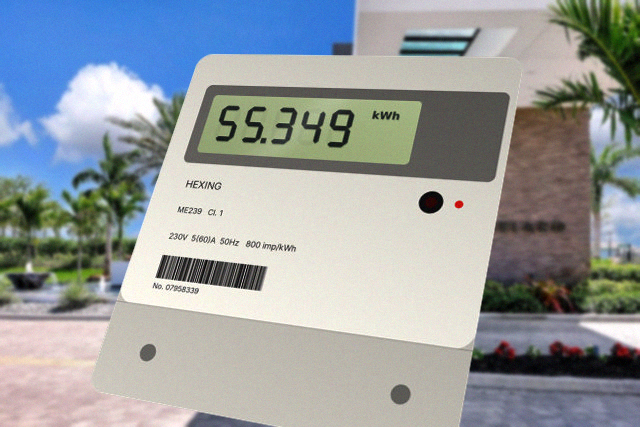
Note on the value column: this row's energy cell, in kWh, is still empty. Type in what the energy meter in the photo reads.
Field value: 55.349 kWh
